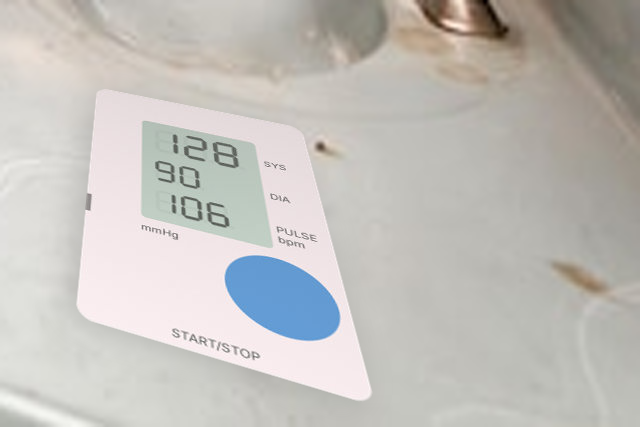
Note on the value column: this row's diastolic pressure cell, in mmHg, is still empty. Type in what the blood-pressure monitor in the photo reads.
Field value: 90 mmHg
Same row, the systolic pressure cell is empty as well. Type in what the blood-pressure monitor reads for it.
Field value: 128 mmHg
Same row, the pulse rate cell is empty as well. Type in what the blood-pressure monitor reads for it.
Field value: 106 bpm
